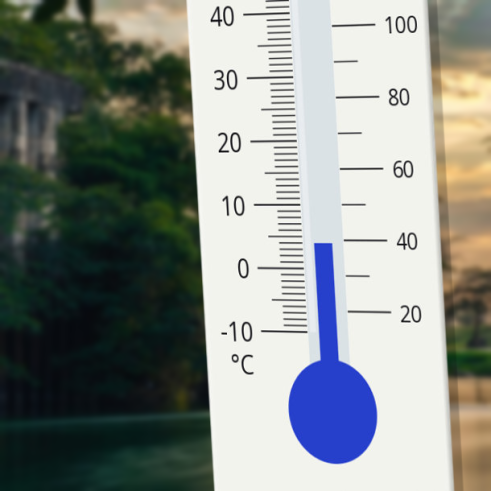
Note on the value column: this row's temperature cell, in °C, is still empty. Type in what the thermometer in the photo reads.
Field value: 4 °C
